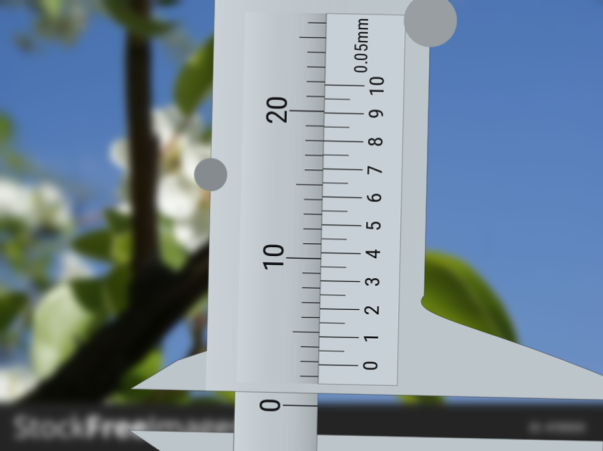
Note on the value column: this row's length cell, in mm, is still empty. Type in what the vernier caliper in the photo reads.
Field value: 2.8 mm
